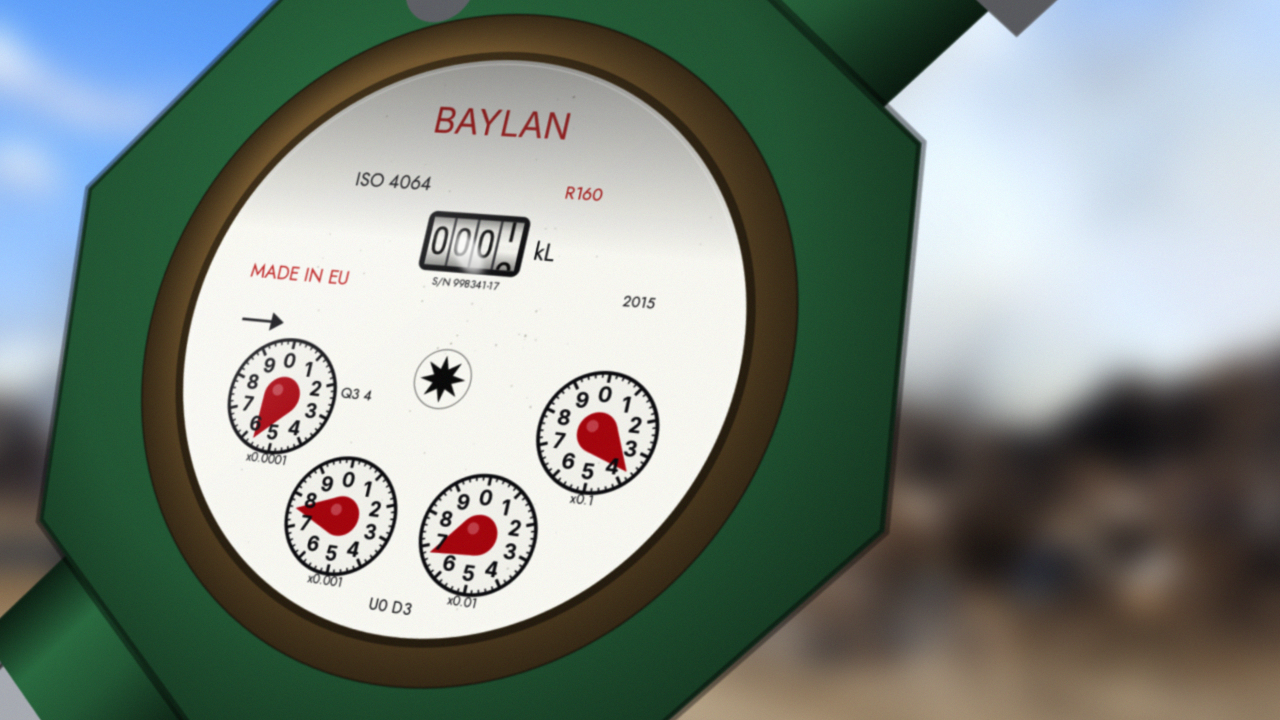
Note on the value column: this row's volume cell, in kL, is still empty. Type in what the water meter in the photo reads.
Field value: 1.3675 kL
